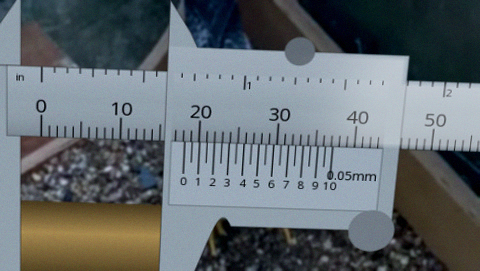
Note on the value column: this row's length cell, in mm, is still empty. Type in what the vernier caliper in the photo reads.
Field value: 18.2 mm
